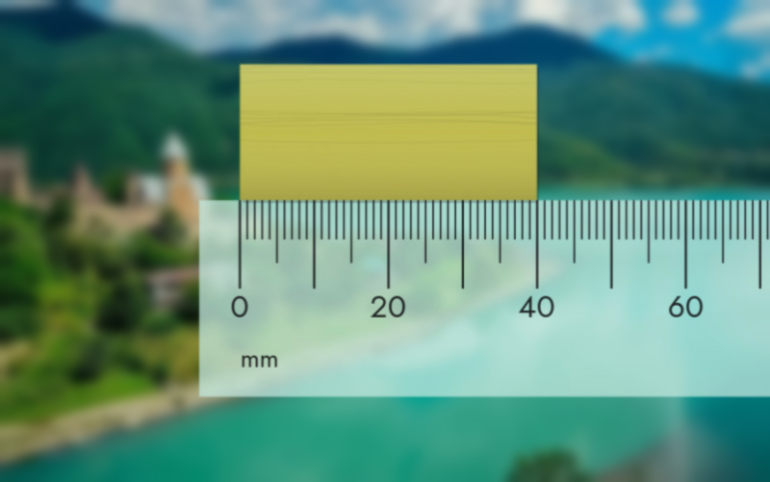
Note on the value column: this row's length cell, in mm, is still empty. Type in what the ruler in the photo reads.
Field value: 40 mm
